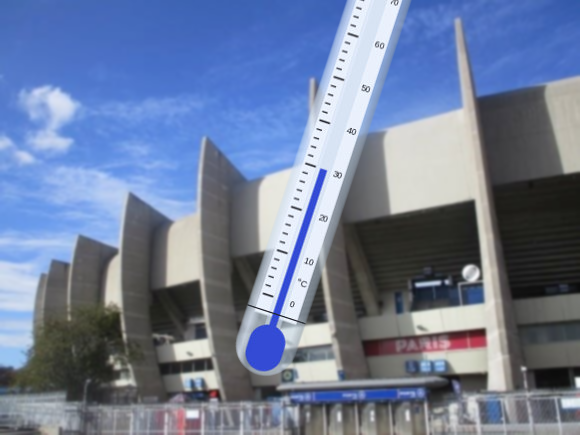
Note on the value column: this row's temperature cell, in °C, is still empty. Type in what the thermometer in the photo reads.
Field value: 30 °C
